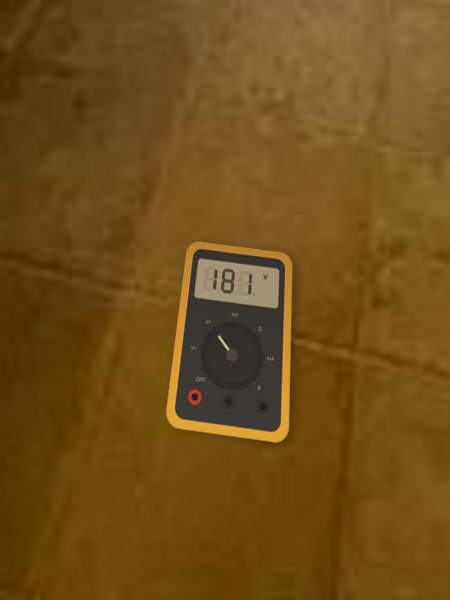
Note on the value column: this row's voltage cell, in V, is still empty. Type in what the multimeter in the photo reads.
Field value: 181 V
